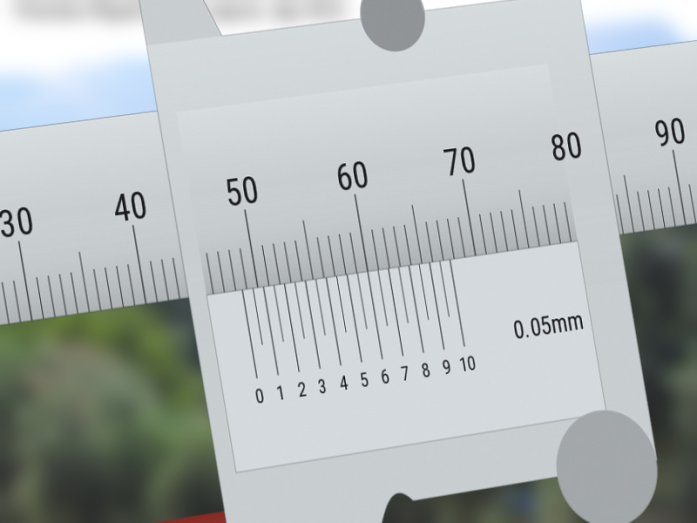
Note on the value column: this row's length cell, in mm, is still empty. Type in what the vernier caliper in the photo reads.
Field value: 48.6 mm
